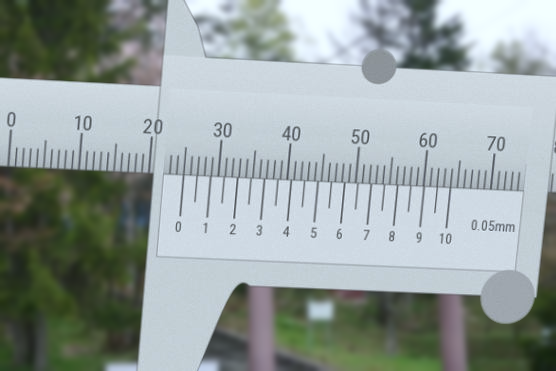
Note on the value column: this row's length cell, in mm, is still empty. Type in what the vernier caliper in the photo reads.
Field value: 25.0 mm
